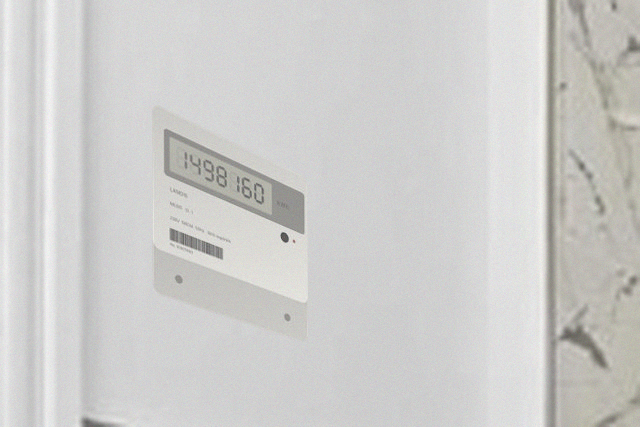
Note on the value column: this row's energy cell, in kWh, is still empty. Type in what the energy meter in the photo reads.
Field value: 1498160 kWh
